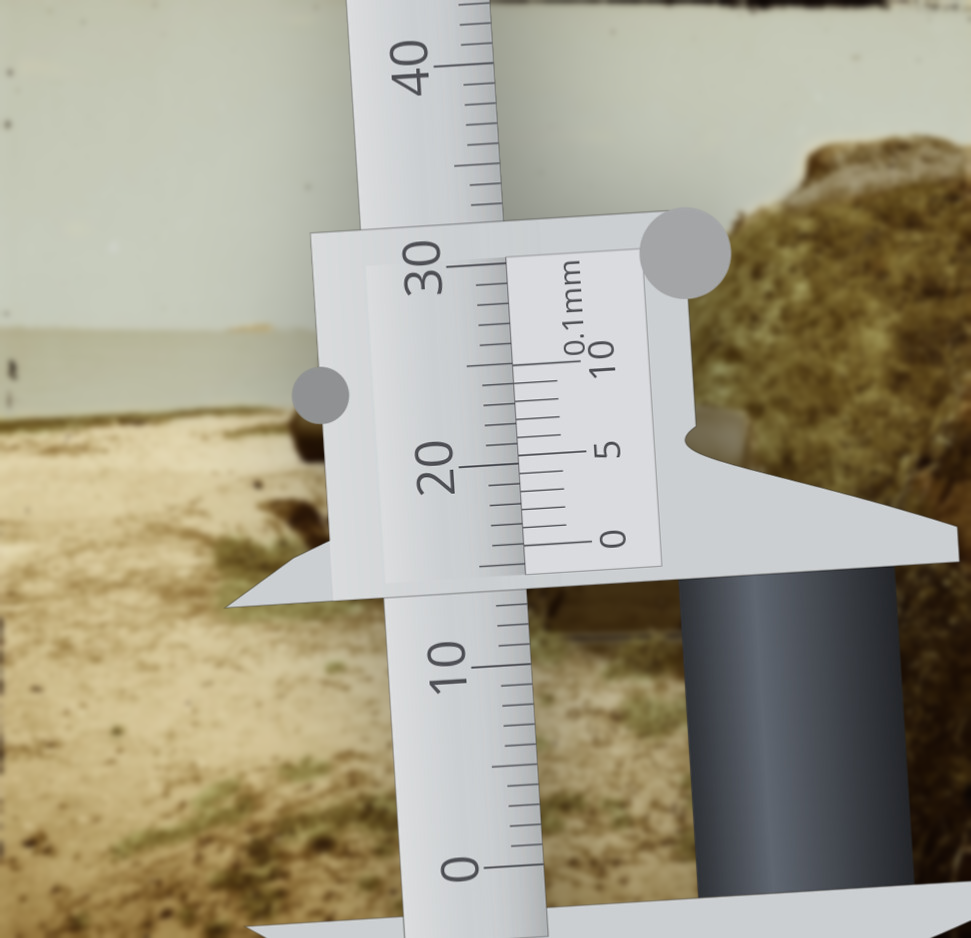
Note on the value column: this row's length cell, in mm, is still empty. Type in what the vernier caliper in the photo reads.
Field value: 15.9 mm
